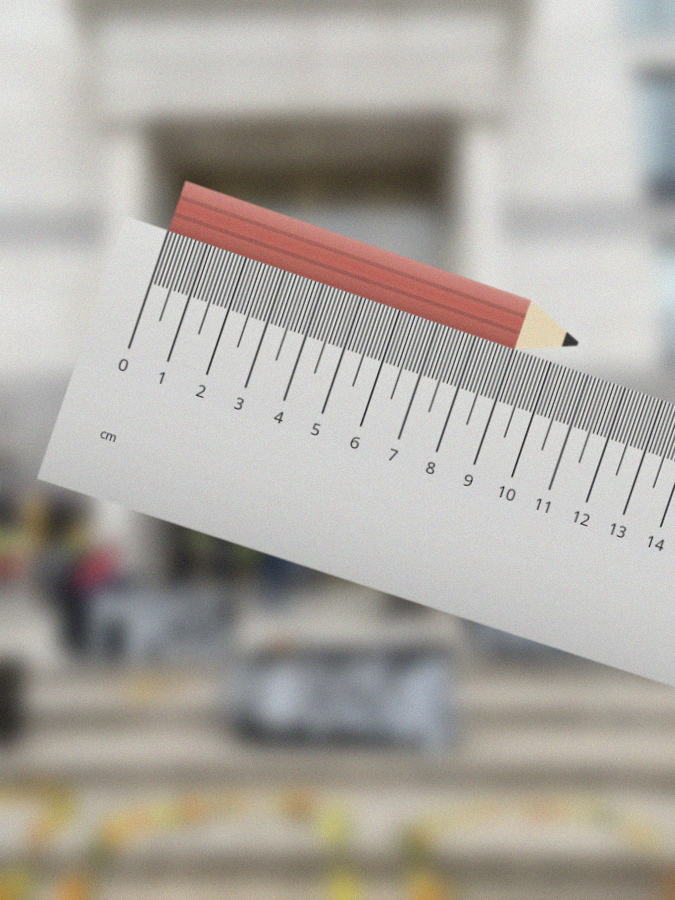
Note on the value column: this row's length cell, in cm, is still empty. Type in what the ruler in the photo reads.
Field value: 10.5 cm
